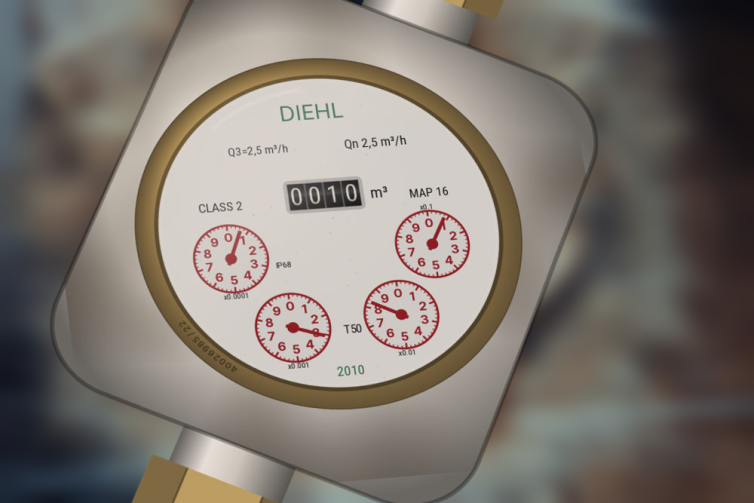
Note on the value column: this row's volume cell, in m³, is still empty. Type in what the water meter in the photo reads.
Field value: 10.0830 m³
